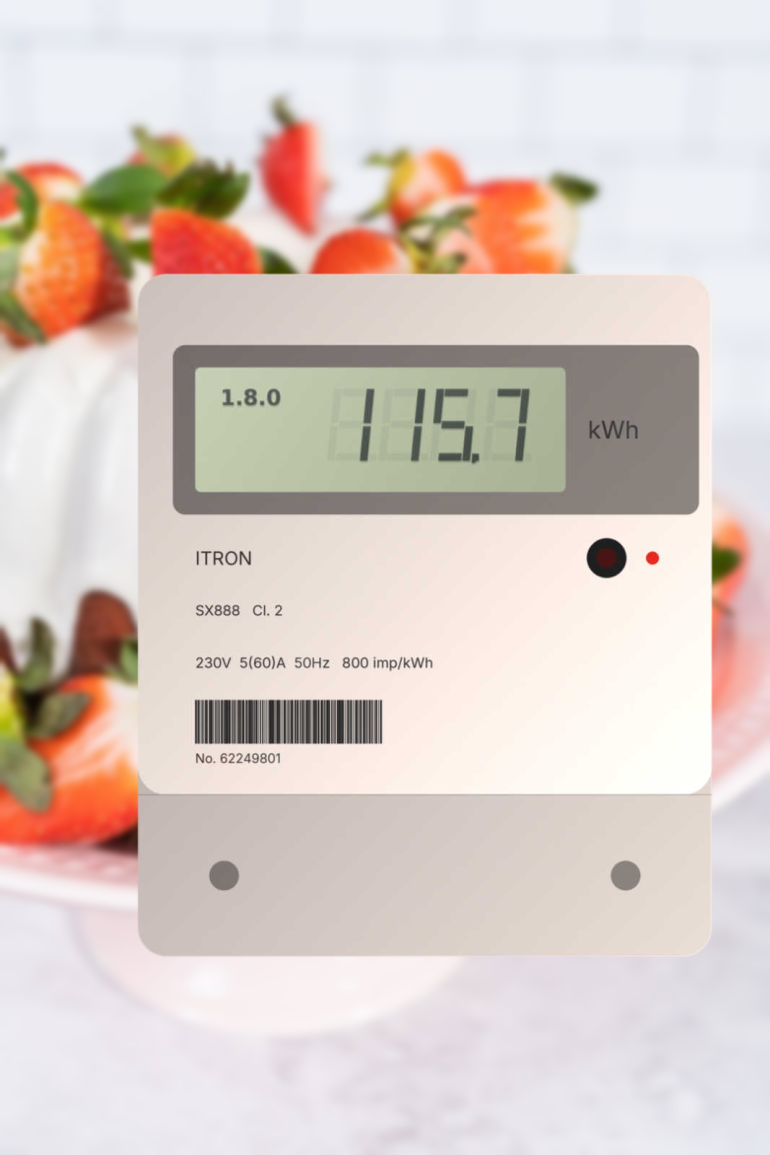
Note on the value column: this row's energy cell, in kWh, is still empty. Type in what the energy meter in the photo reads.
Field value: 115.7 kWh
